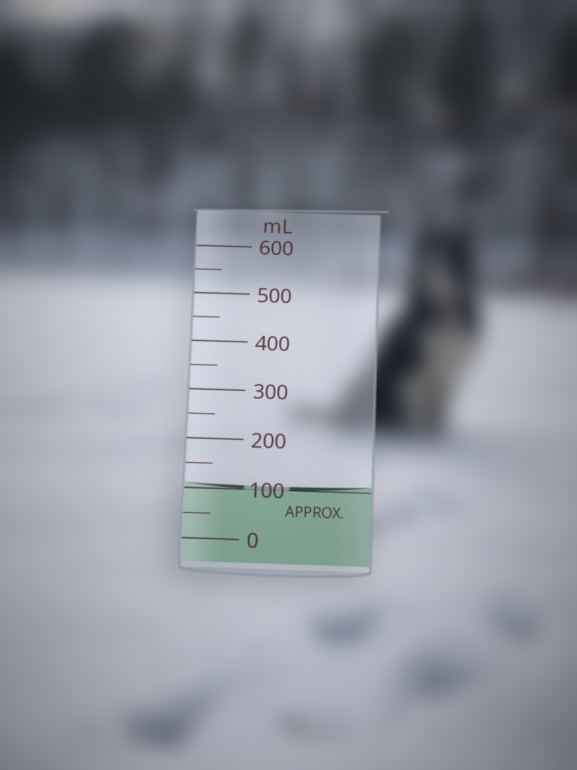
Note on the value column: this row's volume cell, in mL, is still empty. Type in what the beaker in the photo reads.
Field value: 100 mL
